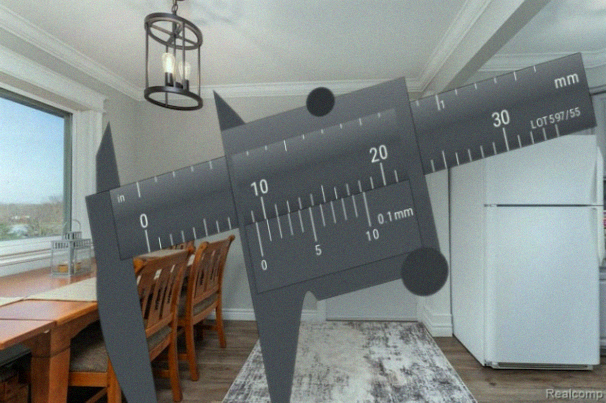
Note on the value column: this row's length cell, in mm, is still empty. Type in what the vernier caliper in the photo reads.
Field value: 9.2 mm
